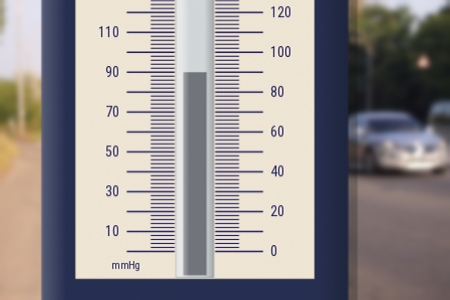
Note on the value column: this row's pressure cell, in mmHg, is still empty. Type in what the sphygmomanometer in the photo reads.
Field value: 90 mmHg
